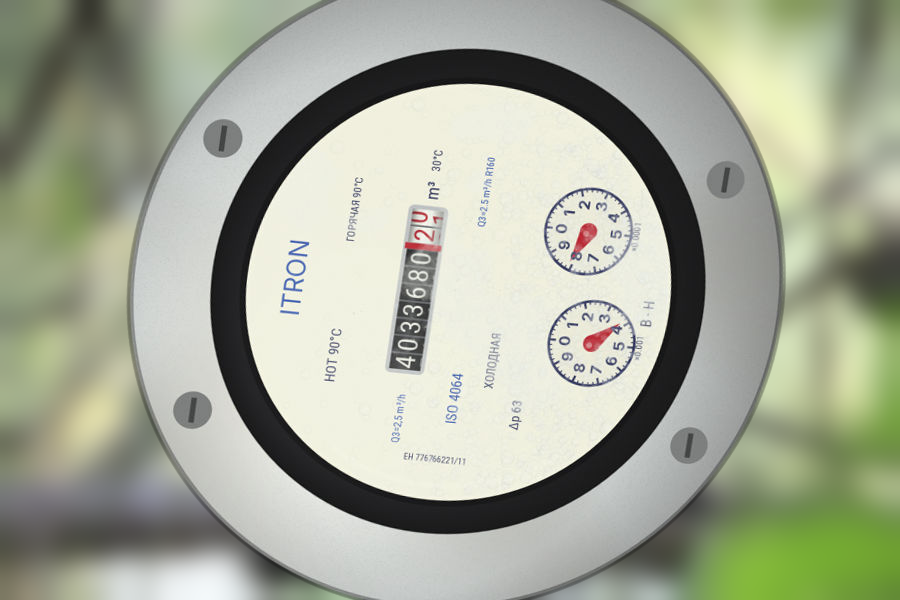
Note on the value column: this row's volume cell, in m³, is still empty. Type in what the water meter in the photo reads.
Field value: 4033680.2038 m³
